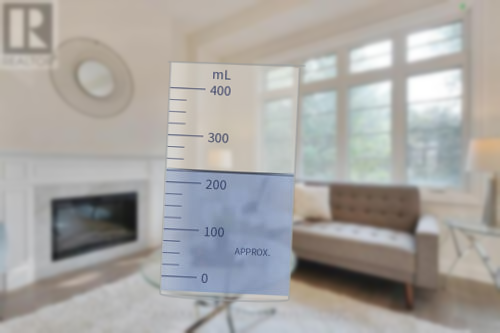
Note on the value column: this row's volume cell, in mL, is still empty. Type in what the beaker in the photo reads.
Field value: 225 mL
